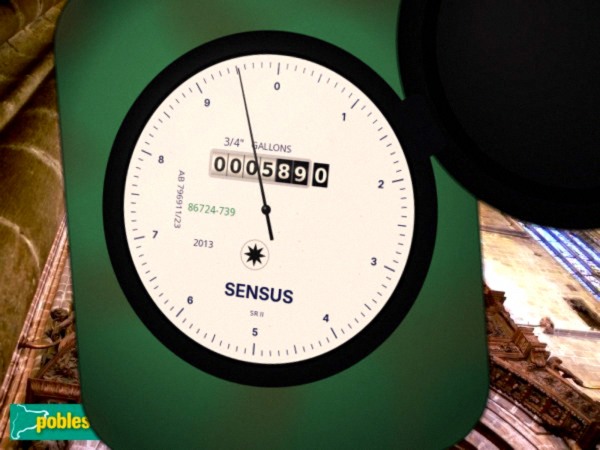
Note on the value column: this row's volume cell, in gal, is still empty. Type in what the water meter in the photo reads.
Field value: 5889.5 gal
